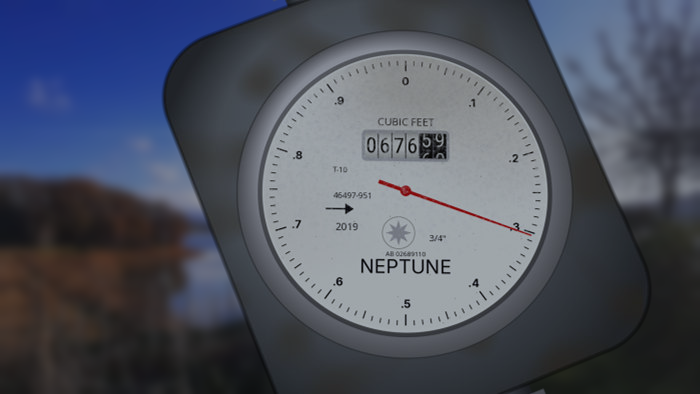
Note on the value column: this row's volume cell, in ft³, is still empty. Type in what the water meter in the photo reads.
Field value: 67659.30 ft³
